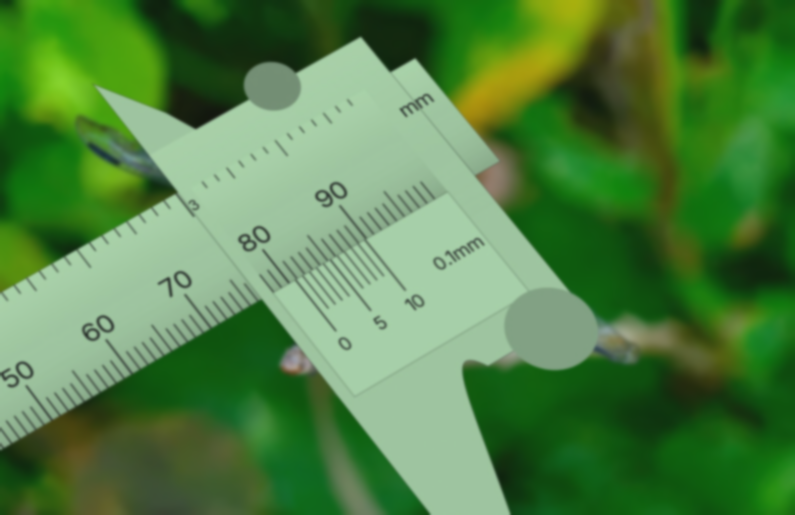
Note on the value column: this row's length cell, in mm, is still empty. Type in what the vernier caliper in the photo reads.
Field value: 80.8 mm
